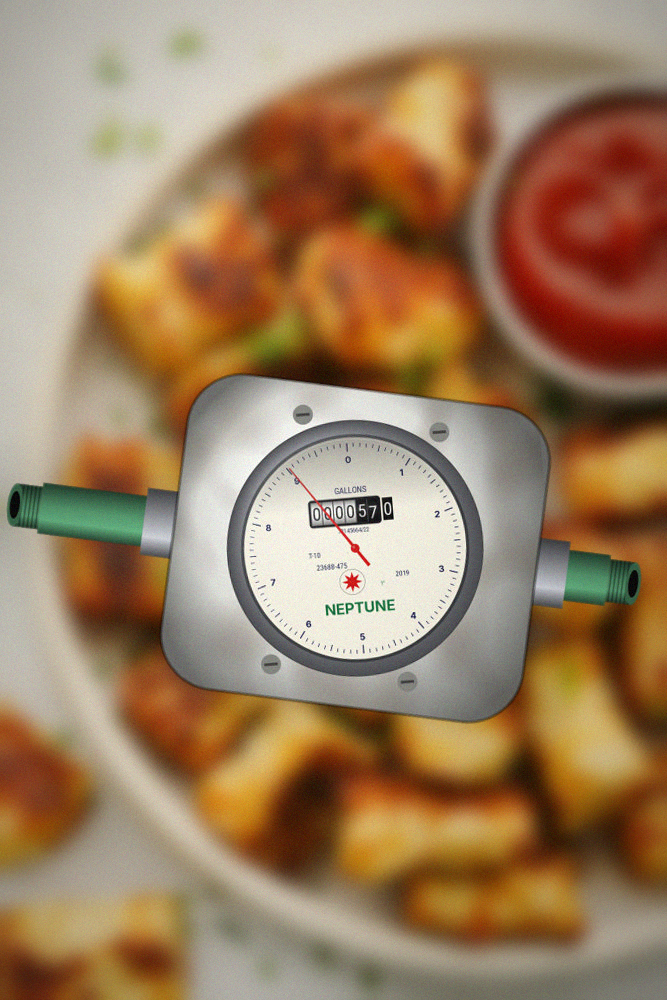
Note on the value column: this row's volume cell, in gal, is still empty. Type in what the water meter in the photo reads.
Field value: 569.0 gal
